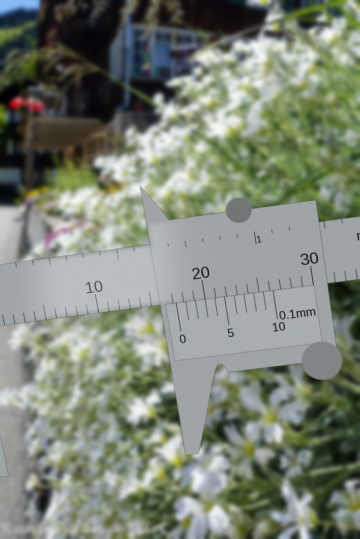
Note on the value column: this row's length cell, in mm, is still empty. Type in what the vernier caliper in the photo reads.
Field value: 17.3 mm
